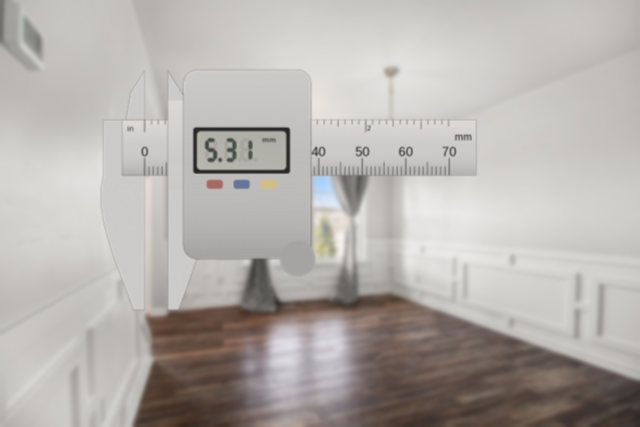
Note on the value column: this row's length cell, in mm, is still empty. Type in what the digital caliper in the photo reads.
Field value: 5.31 mm
